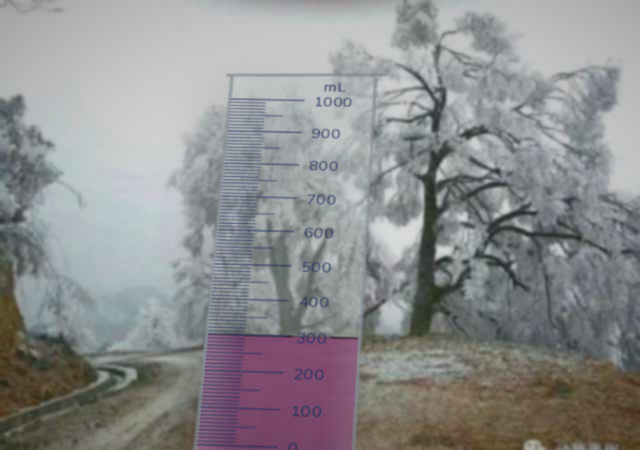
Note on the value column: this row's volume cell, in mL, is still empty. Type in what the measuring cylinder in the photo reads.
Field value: 300 mL
